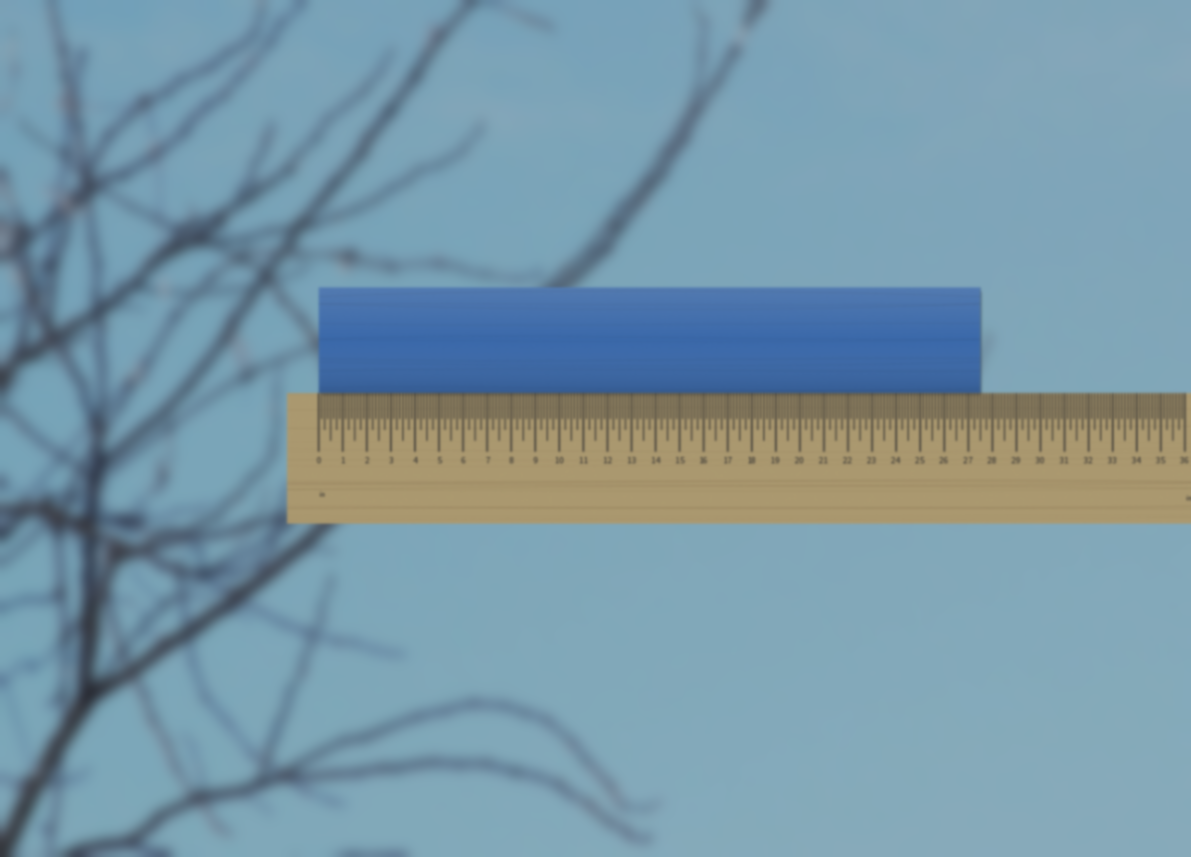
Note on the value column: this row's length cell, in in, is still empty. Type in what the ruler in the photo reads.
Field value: 27.5 in
